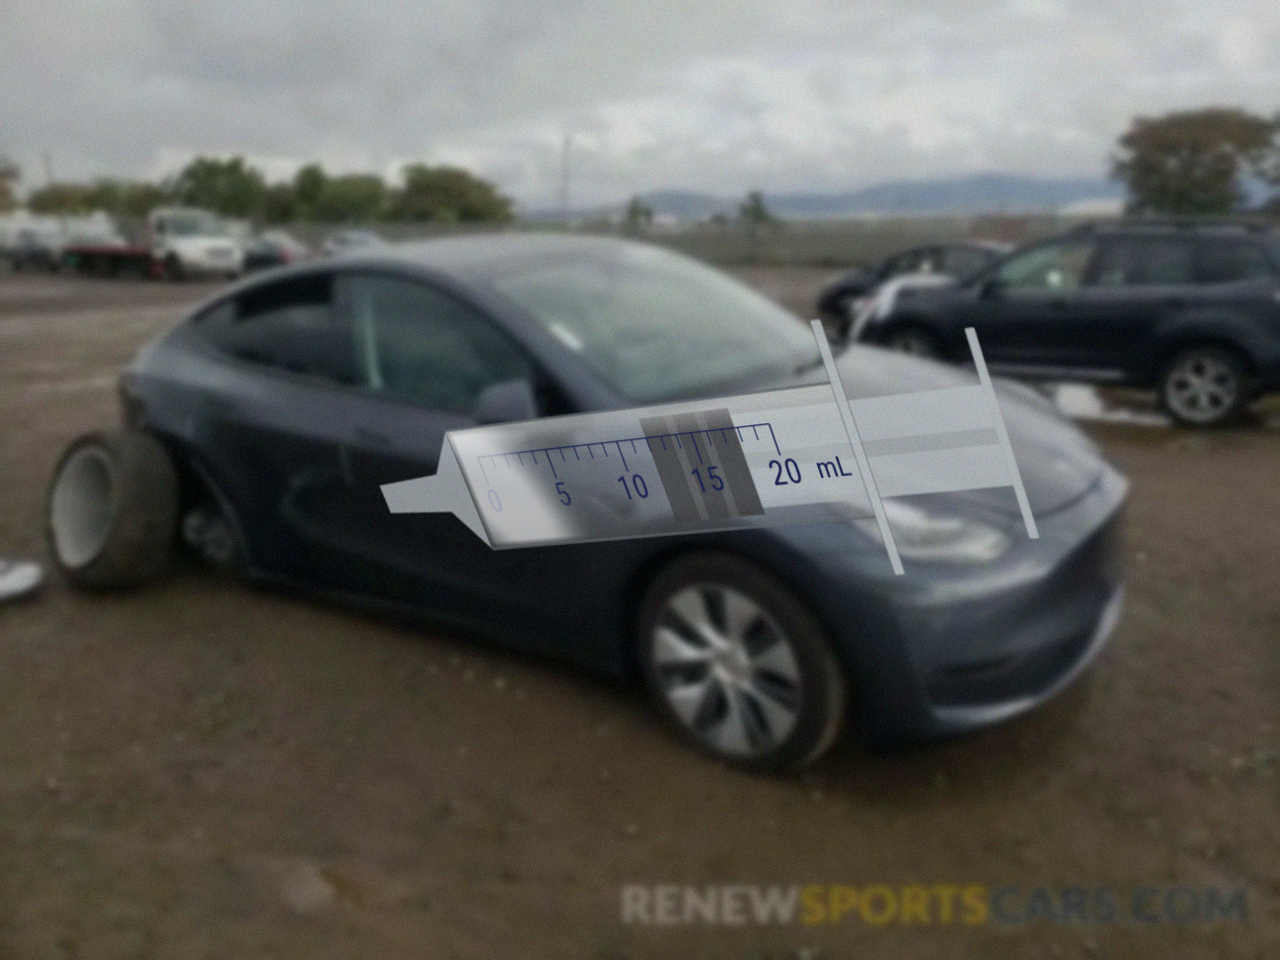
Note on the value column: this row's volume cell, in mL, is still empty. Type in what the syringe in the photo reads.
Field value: 12 mL
